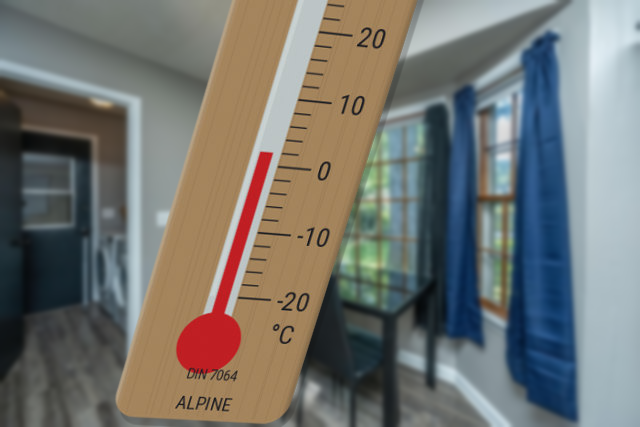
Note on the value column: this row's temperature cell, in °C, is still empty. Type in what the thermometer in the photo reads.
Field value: 2 °C
